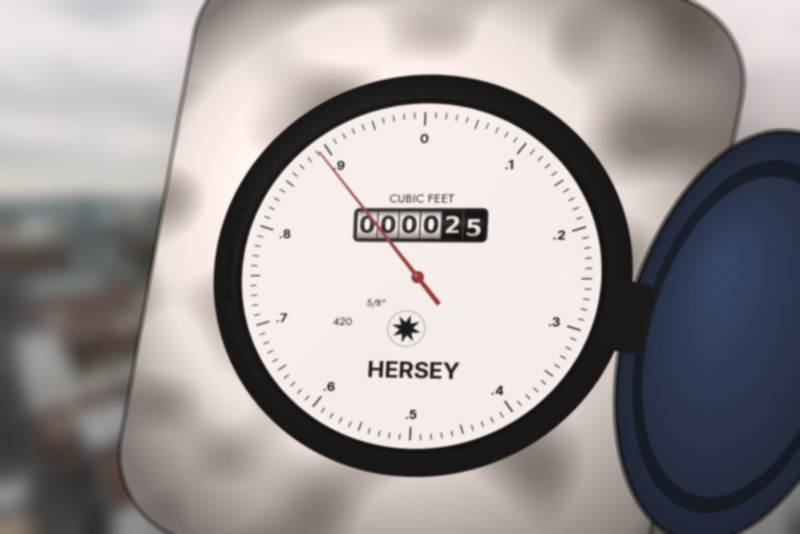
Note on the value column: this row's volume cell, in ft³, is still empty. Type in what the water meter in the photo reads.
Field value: 24.89 ft³
